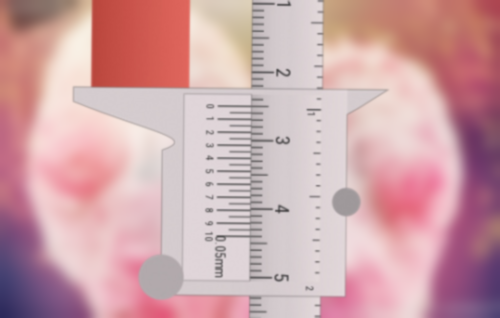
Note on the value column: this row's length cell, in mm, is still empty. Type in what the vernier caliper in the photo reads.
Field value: 25.0 mm
